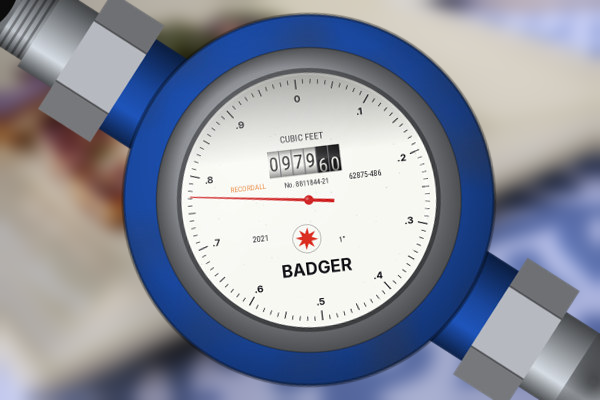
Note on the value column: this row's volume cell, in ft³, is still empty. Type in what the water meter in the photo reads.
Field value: 97959.77 ft³
